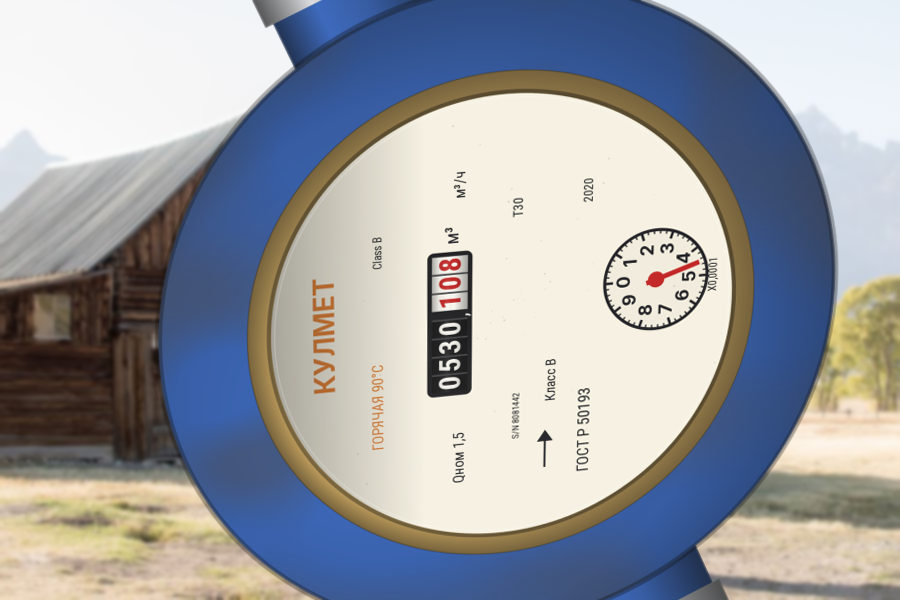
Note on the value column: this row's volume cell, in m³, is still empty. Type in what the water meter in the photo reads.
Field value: 530.1084 m³
